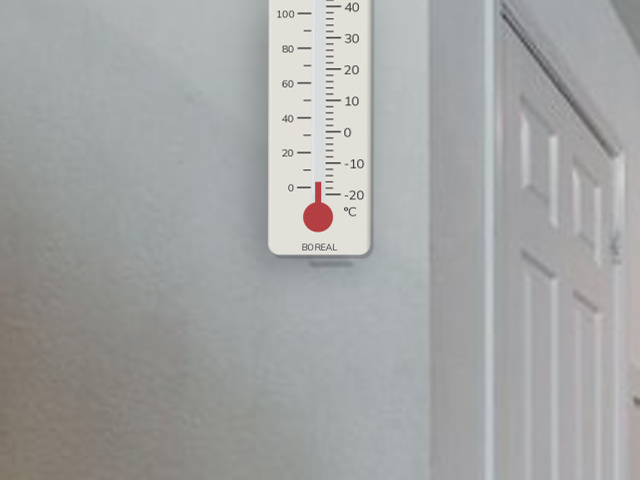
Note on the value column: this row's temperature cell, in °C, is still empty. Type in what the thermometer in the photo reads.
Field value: -16 °C
